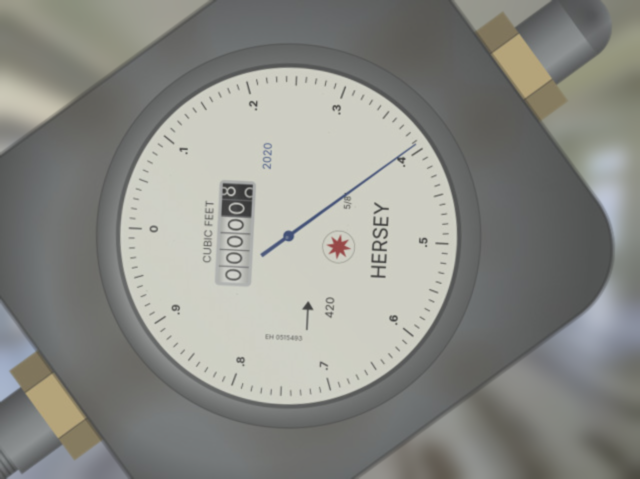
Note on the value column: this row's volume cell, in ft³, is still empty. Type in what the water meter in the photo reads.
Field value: 8.39 ft³
